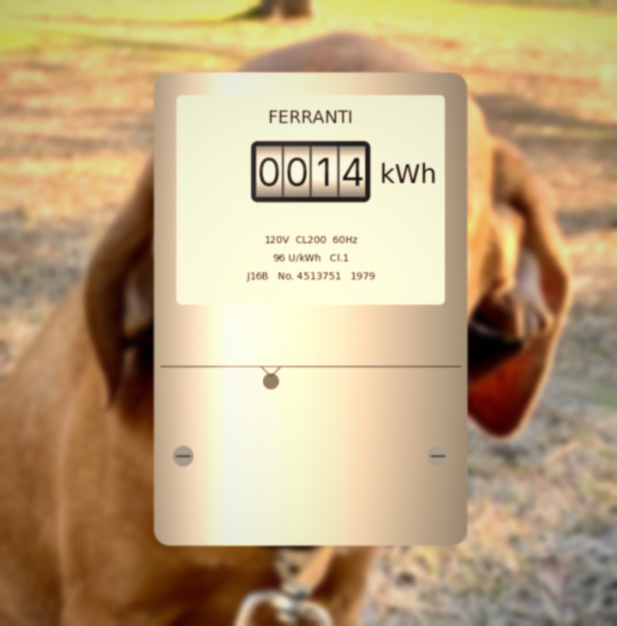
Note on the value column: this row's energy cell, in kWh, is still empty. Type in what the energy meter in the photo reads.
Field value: 14 kWh
